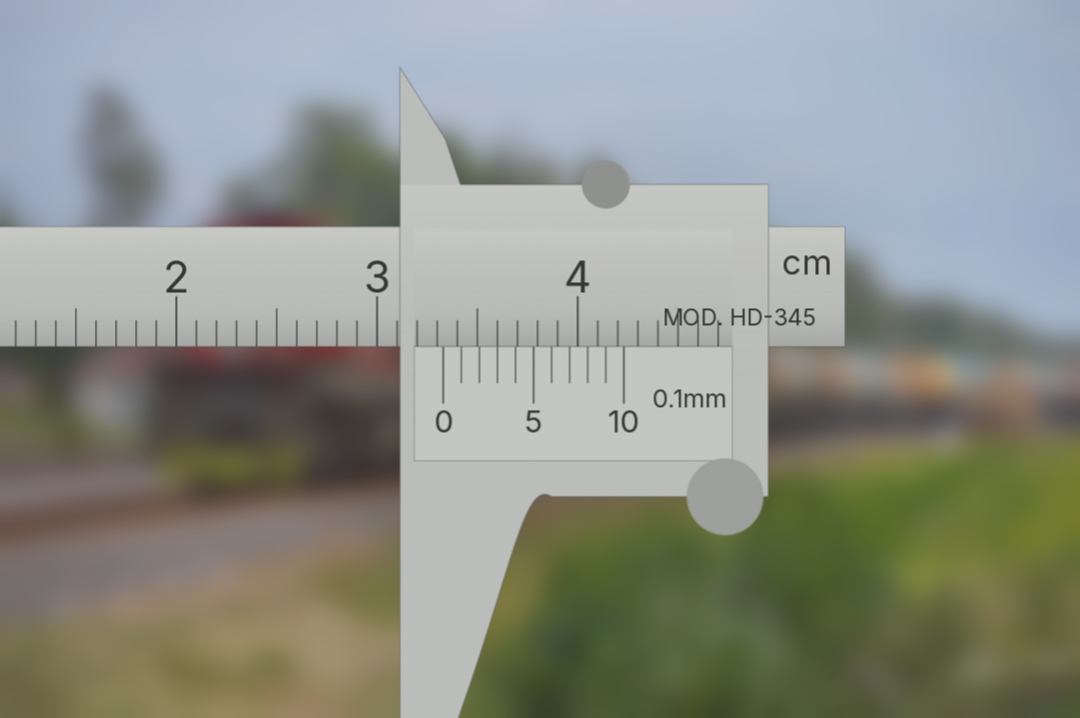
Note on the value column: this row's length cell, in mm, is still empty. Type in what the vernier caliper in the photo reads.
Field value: 33.3 mm
